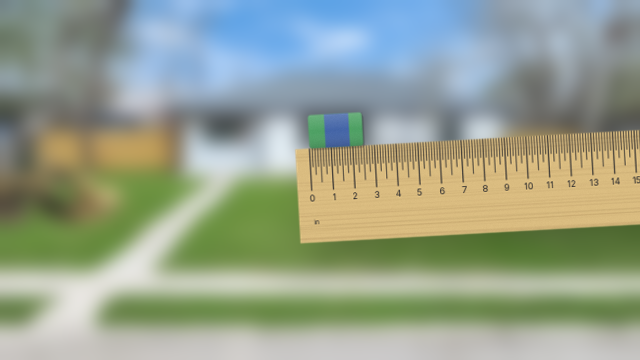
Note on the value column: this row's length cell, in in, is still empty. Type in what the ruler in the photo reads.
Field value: 2.5 in
